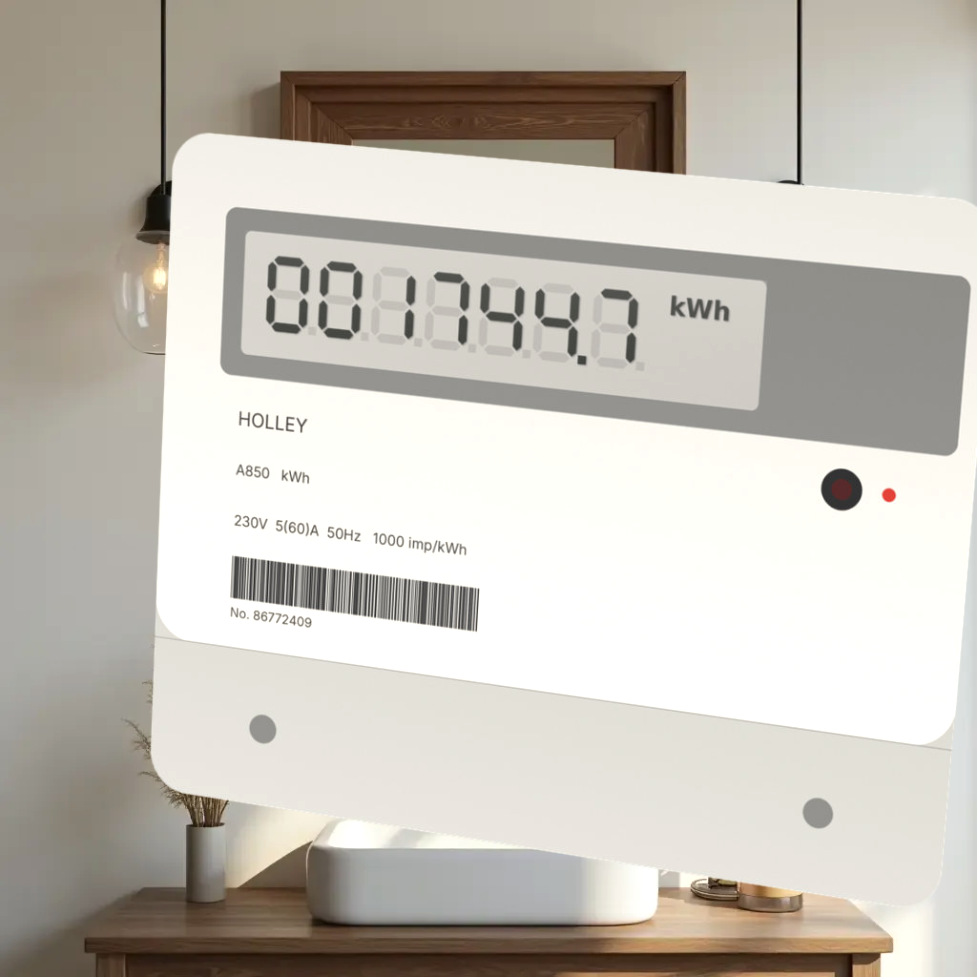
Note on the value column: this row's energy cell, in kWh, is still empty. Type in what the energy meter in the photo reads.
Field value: 1744.7 kWh
